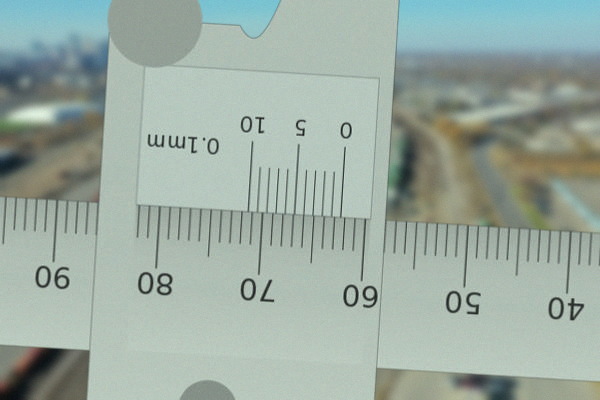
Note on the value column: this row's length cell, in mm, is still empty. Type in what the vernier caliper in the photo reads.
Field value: 62.4 mm
